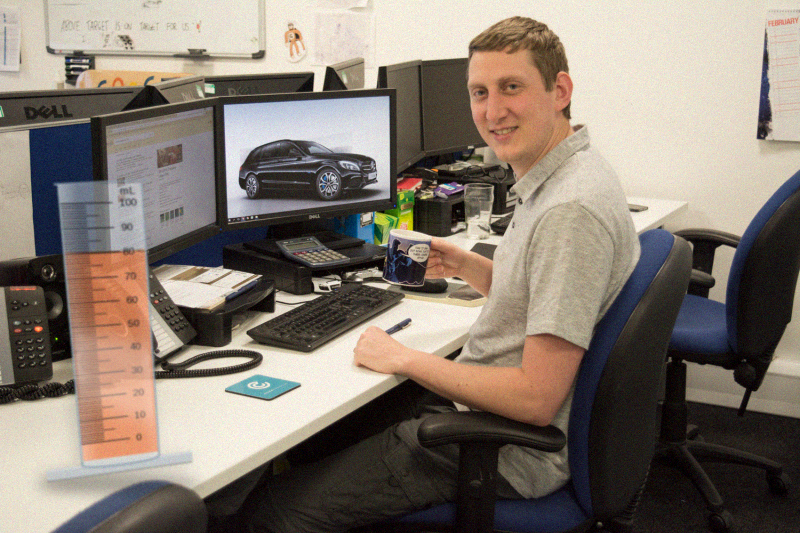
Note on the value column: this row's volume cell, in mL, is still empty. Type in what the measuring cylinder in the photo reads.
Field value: 80 mL
